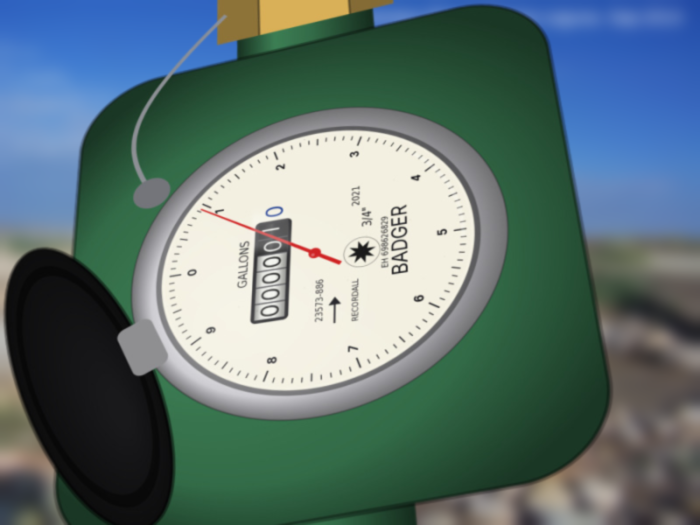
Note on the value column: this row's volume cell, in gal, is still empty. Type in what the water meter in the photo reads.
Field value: 10.9 gal
